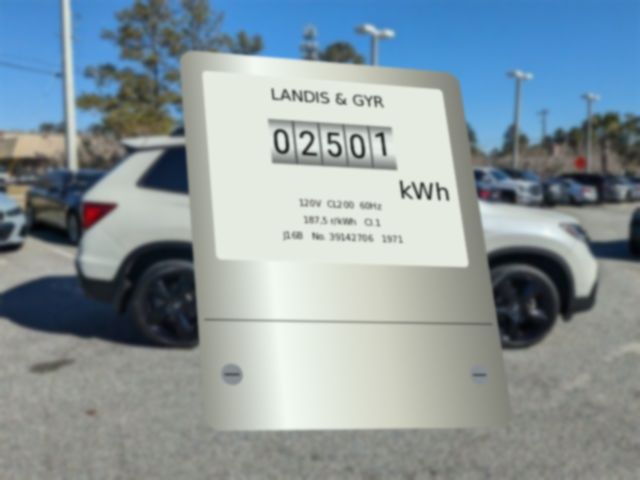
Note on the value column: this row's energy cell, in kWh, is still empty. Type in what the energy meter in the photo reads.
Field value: 2501 kWh
